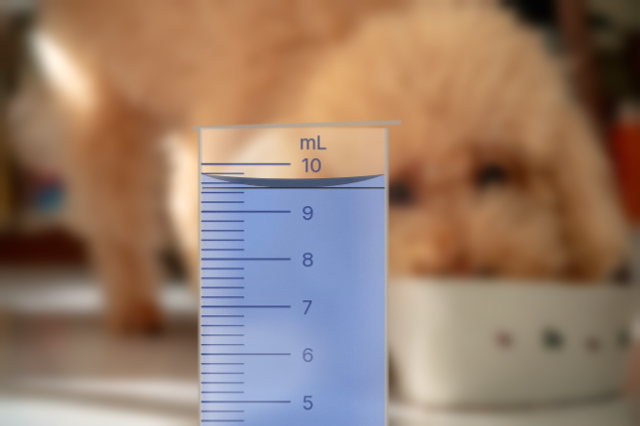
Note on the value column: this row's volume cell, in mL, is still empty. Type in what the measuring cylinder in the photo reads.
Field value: 9.5 mL
